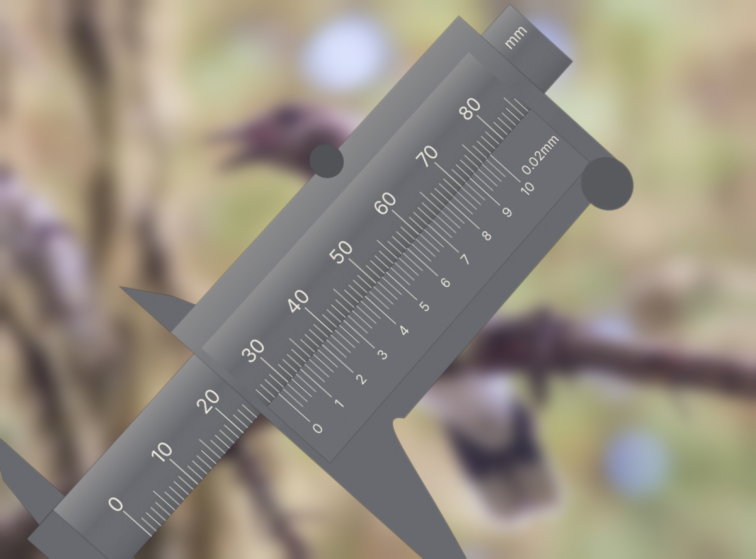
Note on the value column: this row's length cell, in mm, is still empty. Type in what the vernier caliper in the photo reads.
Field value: 27.8 mm
